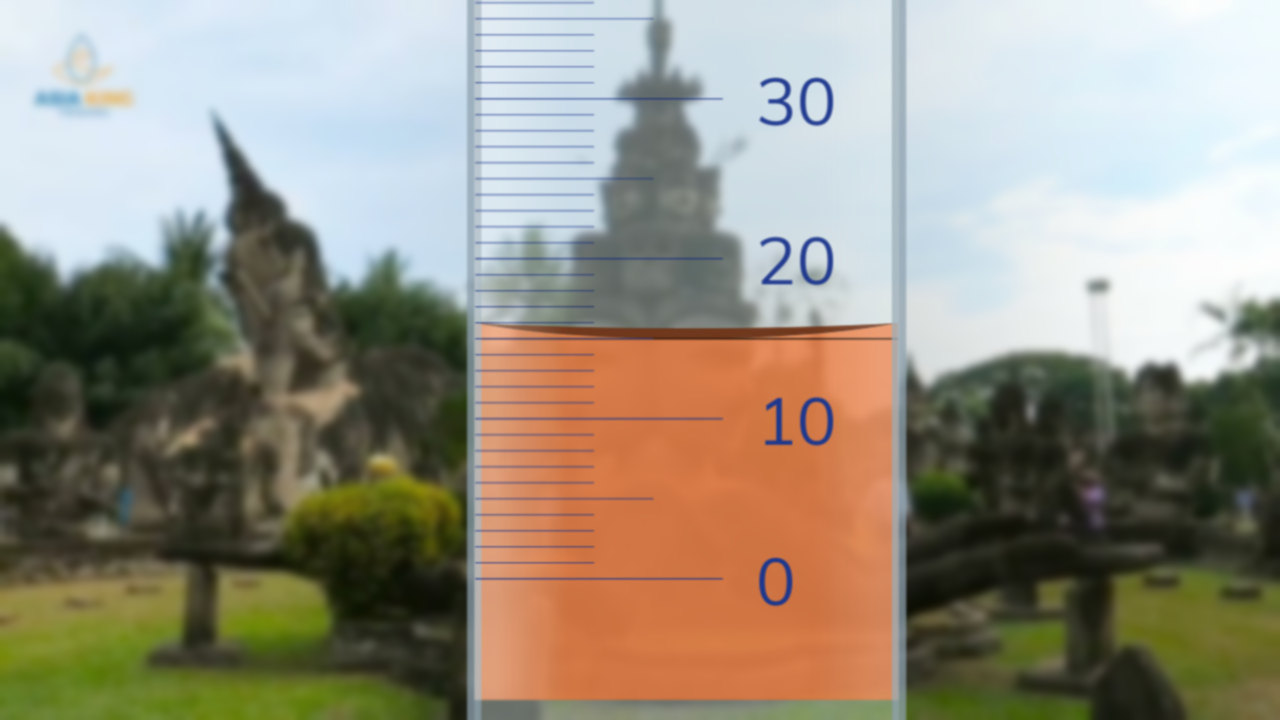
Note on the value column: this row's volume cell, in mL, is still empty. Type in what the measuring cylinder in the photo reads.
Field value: 15 mL
